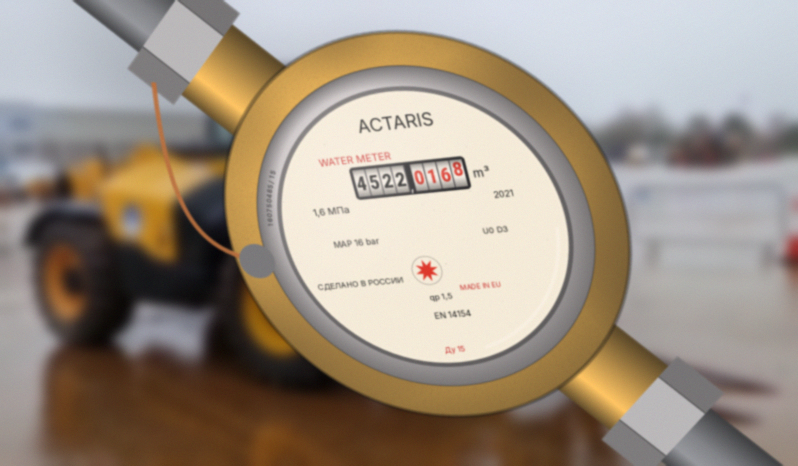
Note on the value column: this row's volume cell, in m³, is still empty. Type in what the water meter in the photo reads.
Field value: 4522.0168 m³
